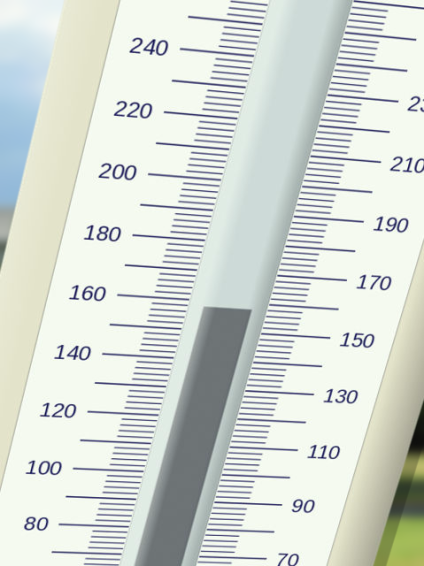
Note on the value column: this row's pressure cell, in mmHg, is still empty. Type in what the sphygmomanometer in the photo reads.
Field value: 158 mmHg
